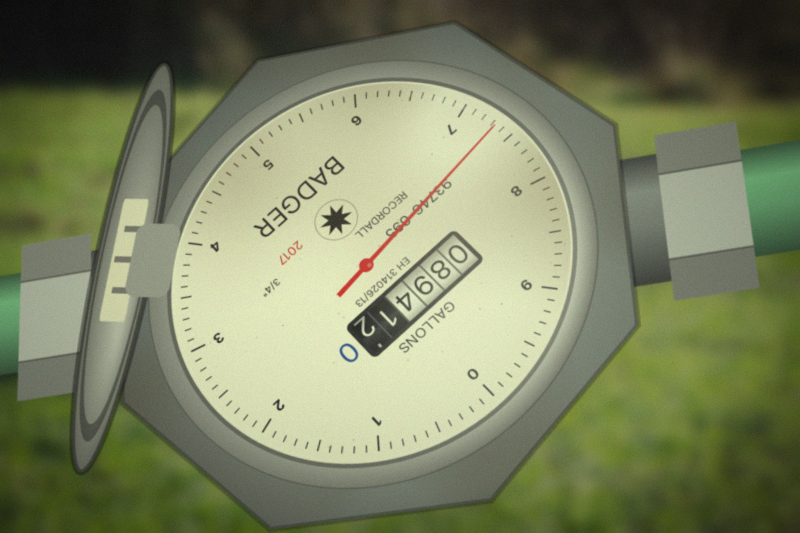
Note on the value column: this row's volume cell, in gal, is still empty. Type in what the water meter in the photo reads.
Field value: 894117.3 gal
